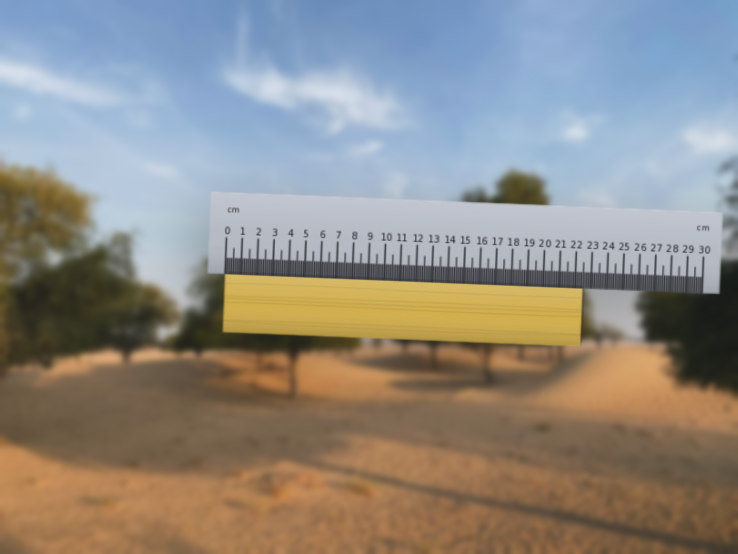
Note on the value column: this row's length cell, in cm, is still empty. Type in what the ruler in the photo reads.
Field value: 22.5 cm
